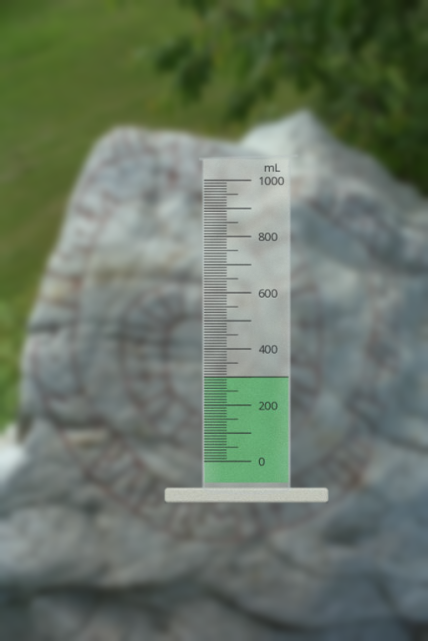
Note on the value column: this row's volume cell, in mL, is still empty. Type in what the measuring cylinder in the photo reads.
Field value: 300 mL
